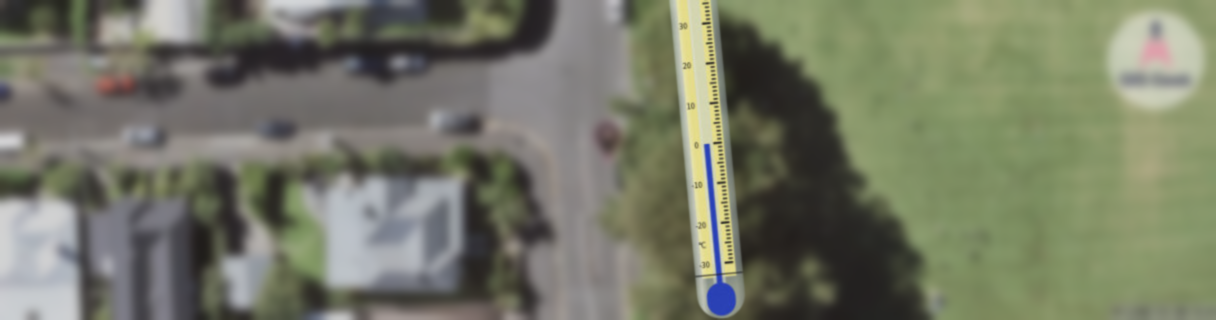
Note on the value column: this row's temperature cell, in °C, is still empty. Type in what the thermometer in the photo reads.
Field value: 0 °C
